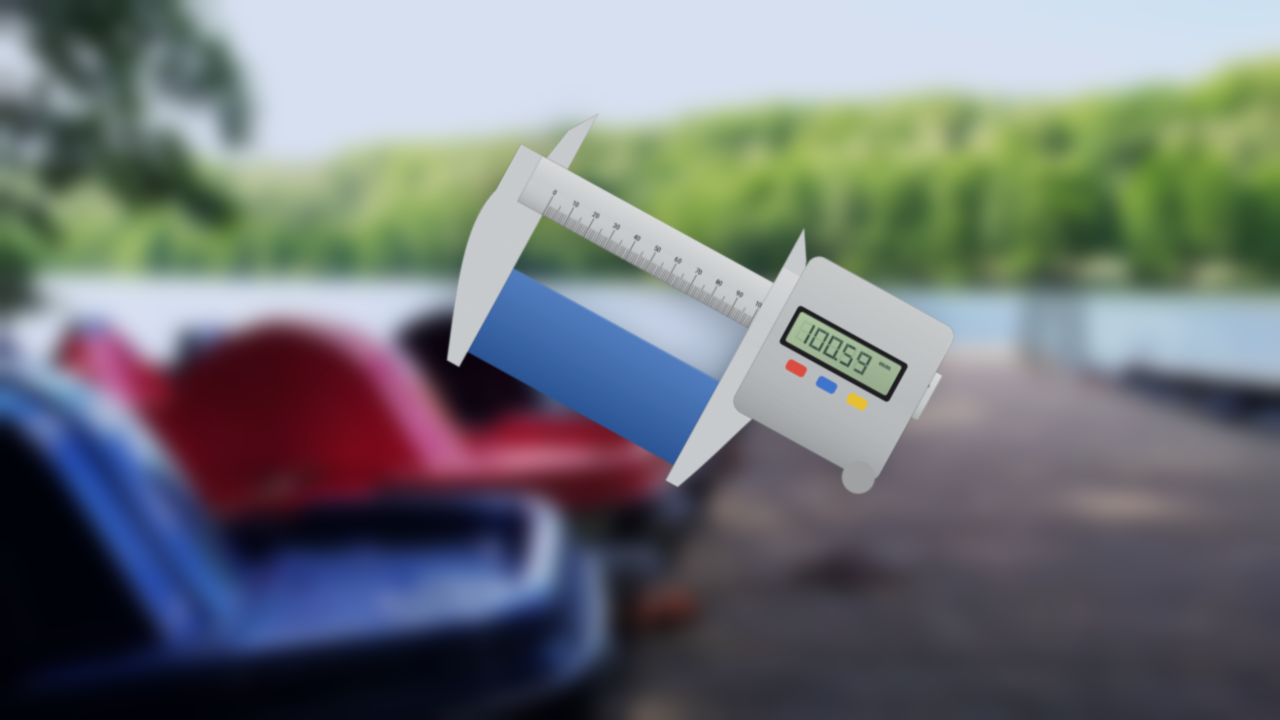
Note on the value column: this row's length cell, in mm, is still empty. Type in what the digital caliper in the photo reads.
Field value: 100.59 mm
